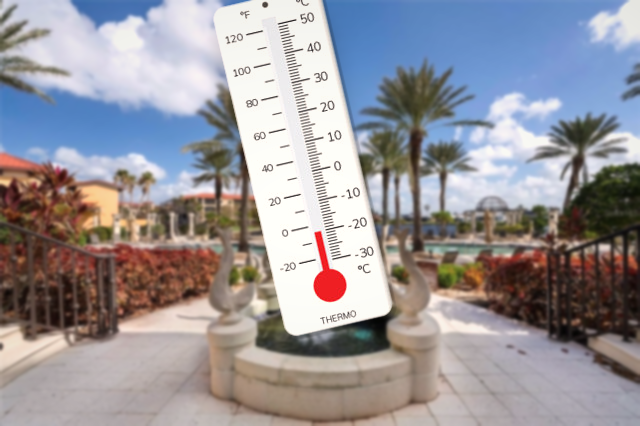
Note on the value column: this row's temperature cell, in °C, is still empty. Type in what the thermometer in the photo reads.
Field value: -20 °C
